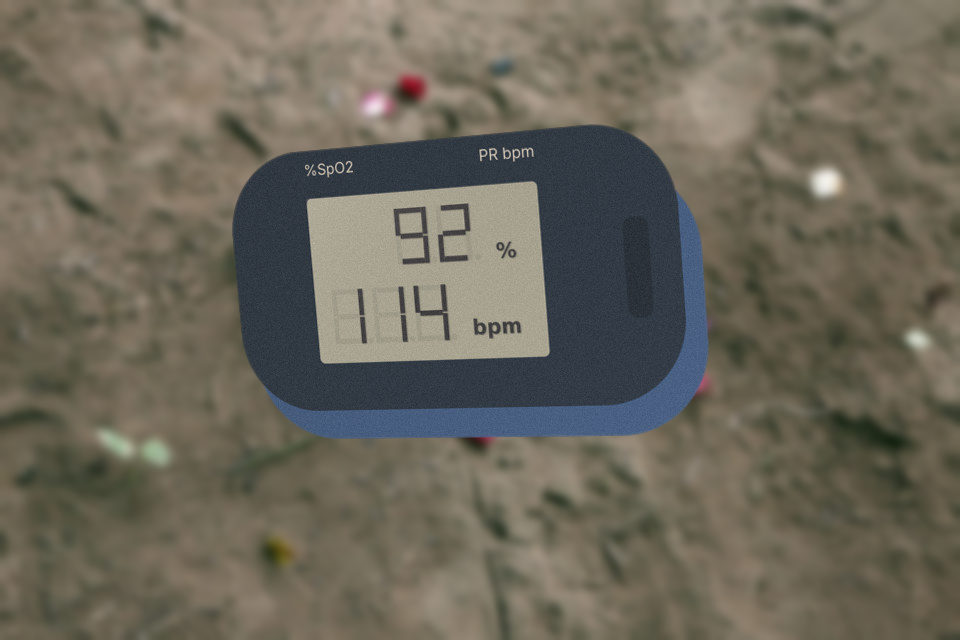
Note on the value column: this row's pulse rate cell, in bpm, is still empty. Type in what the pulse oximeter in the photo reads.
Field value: 114 bpm
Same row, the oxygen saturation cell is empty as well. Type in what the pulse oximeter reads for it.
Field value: 92 %
